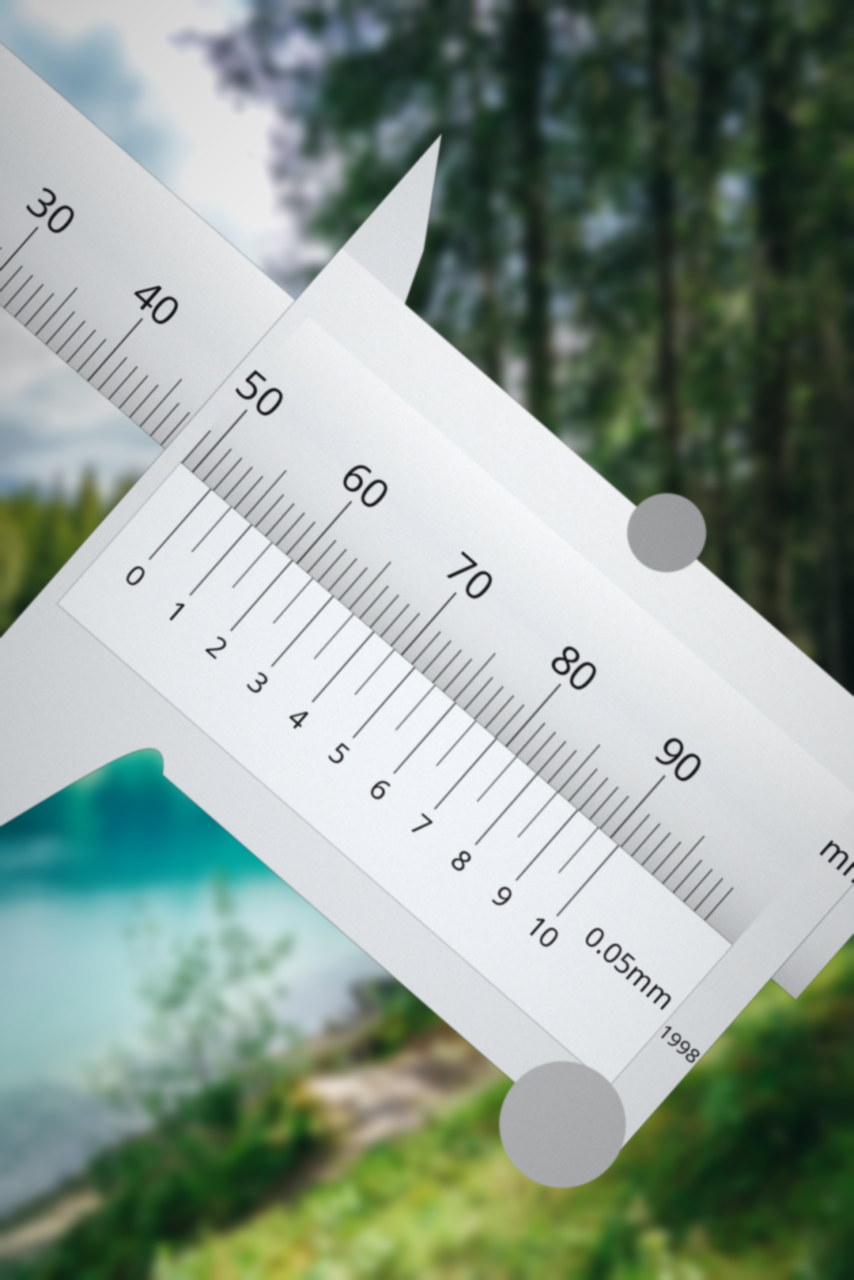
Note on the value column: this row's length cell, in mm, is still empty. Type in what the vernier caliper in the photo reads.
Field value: 51.8 mm
